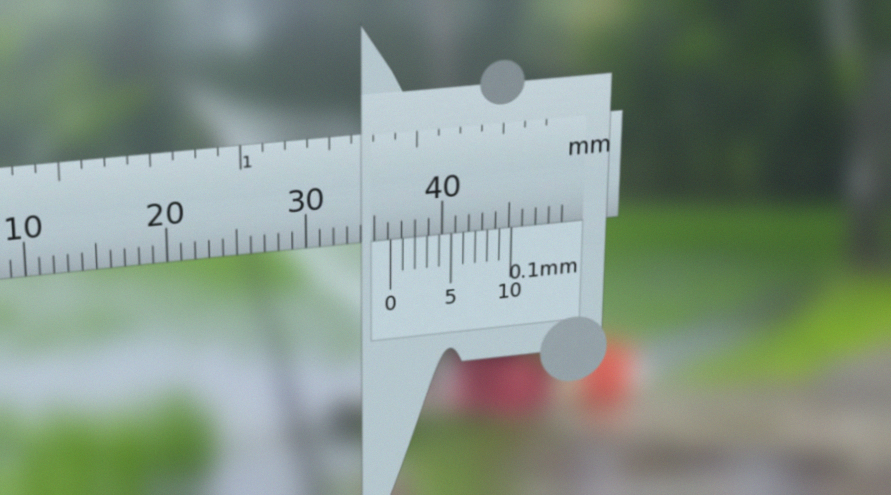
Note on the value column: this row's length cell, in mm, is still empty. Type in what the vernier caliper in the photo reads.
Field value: 36.2 mm
